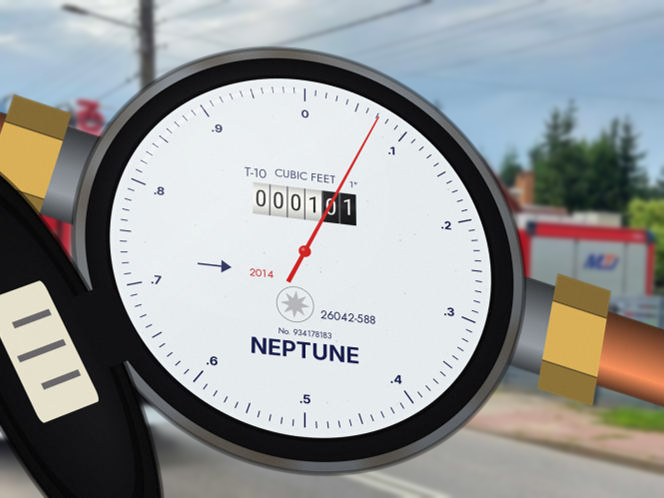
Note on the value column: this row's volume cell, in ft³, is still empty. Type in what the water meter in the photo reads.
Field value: 101.07 ft³
